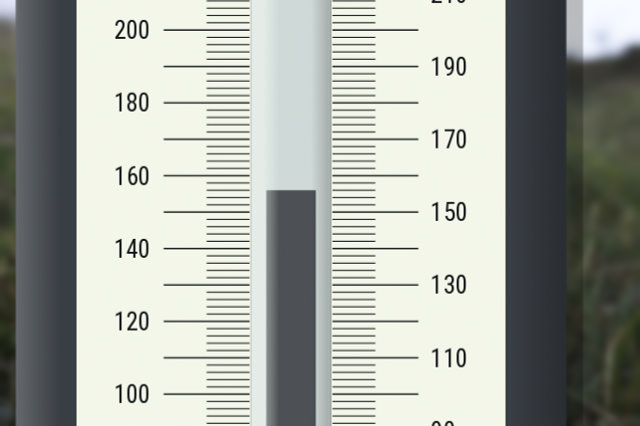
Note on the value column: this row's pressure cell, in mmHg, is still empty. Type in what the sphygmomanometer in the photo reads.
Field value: 156 mmHg
